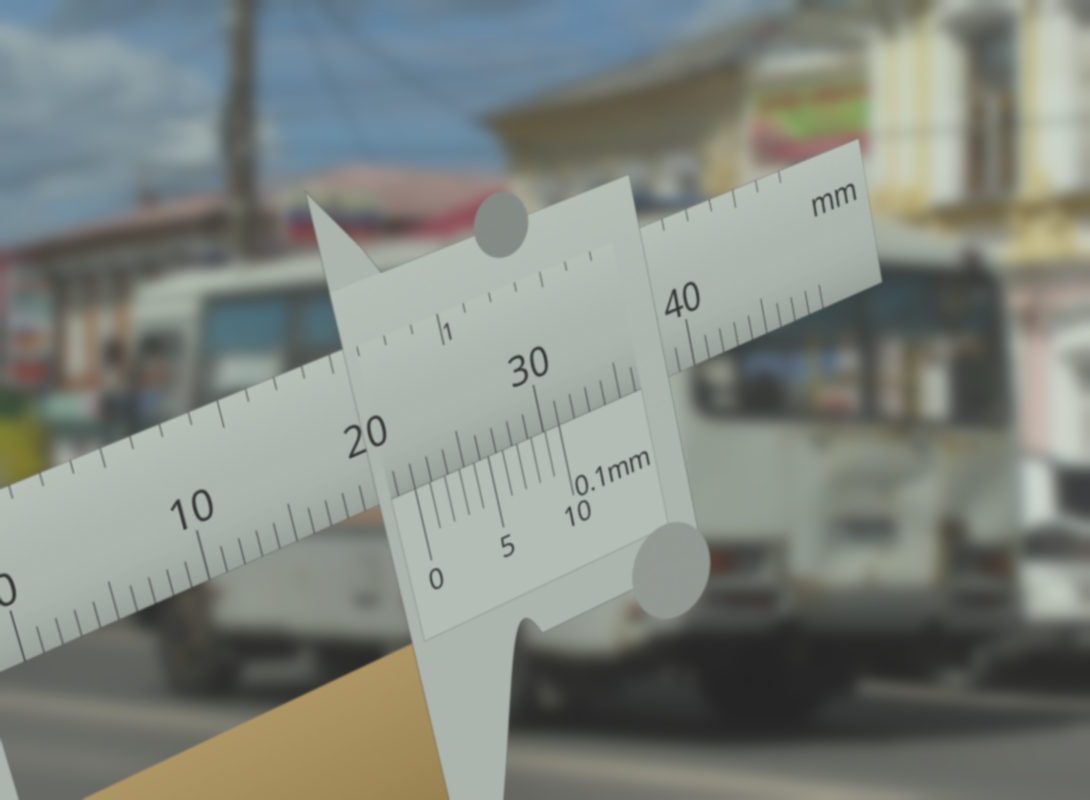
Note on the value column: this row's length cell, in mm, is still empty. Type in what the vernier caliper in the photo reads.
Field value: 22.0 mm
